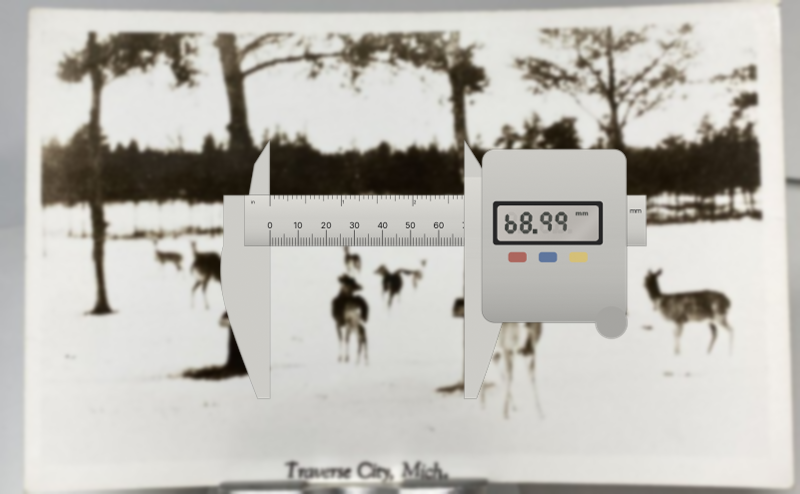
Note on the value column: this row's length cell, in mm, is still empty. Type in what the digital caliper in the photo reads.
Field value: 68.99 mm
